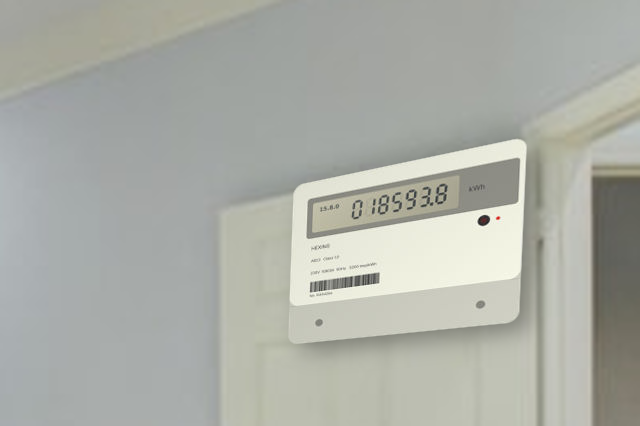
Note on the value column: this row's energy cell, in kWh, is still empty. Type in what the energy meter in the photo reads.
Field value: 18593.8 kWh
